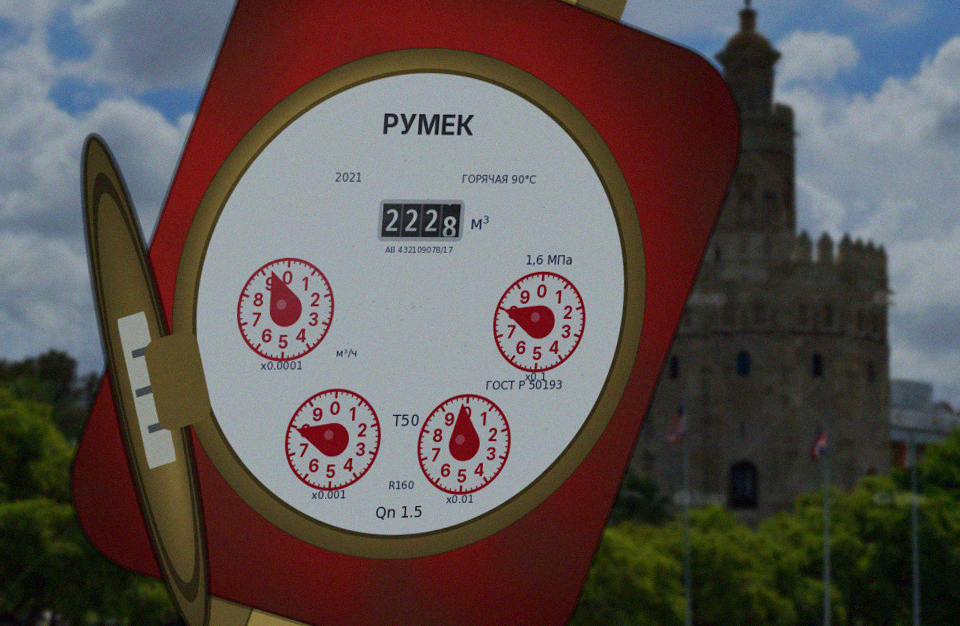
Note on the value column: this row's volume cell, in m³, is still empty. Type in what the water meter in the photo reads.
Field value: 2227.7979 m³
